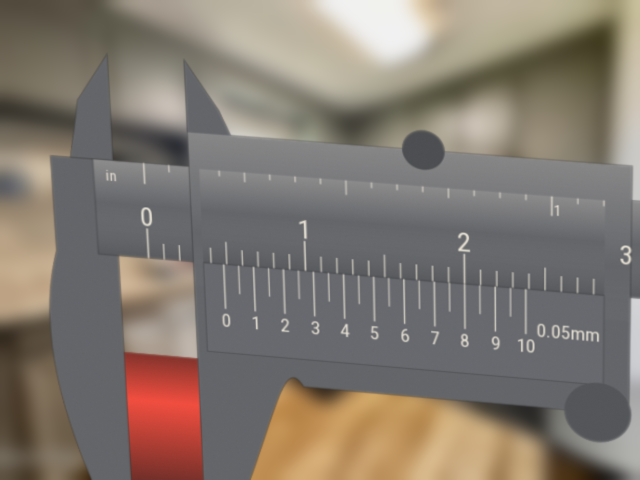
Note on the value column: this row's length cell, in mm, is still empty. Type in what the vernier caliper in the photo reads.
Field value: 4.8 mm
